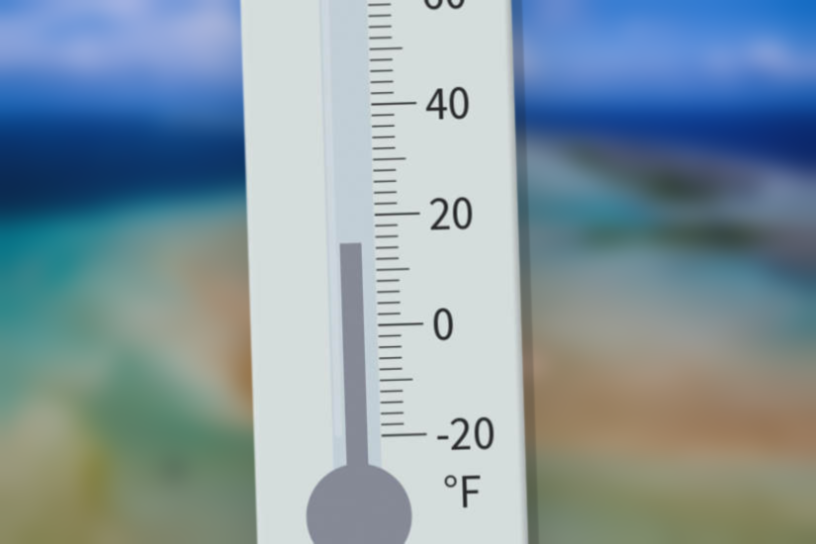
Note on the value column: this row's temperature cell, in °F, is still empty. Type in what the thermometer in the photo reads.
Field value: 15 °F
